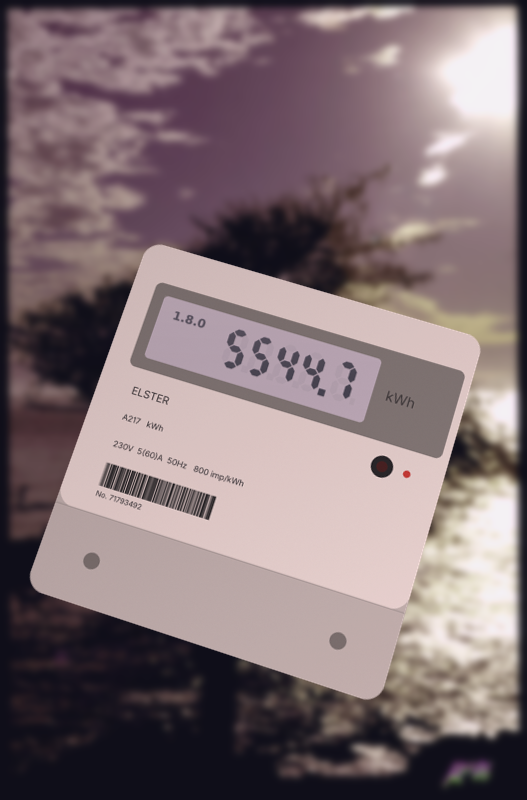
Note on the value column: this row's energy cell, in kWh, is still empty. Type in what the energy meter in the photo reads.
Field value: 5544.7 kWh
